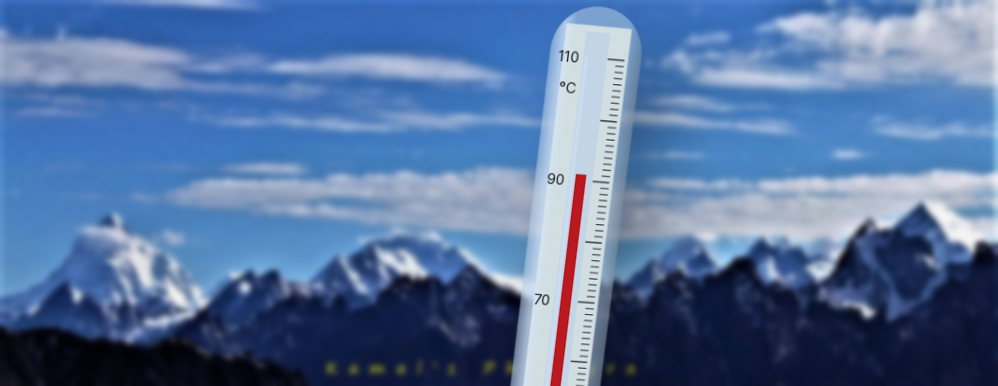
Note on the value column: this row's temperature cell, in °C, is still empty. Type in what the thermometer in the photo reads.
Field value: 91 °C
